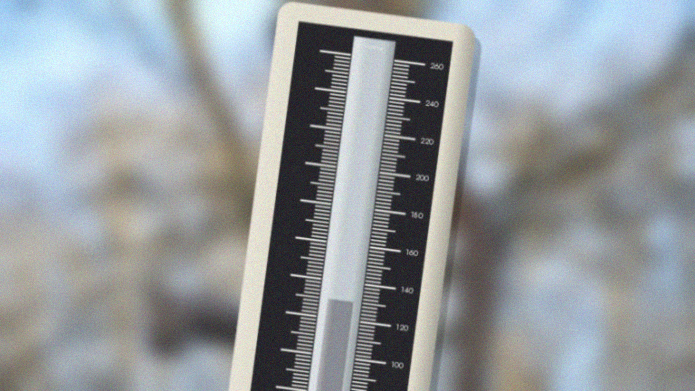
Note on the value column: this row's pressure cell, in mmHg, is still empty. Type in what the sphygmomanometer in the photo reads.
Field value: 130 mmHg
